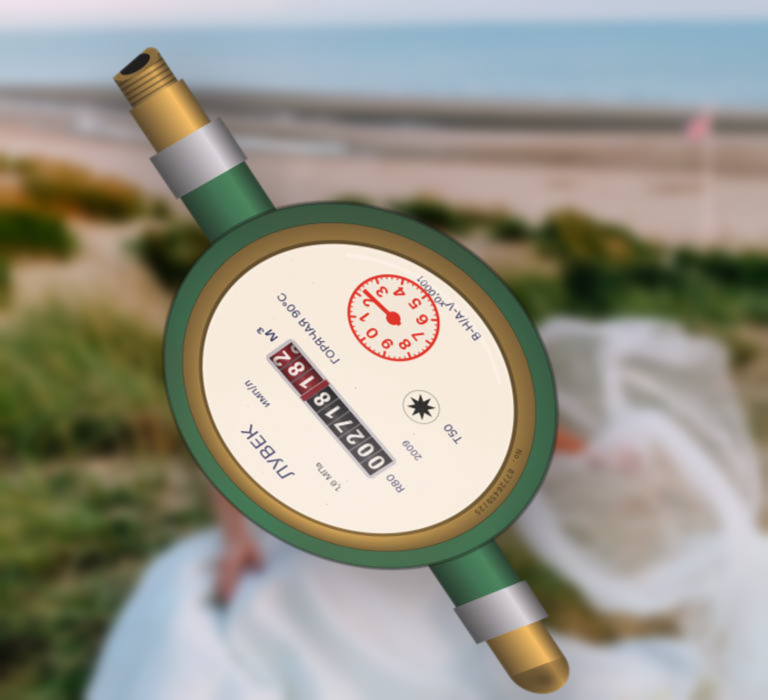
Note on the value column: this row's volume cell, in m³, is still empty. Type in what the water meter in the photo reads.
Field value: 2718.1822 m³
